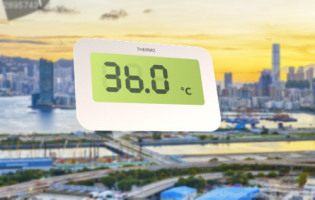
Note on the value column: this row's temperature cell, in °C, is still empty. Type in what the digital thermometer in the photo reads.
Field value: 36.0 °C
